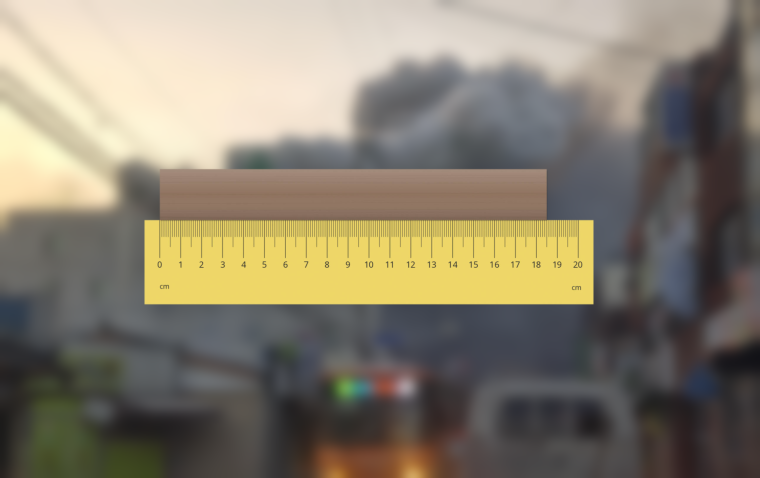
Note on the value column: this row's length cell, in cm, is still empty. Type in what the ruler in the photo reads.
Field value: 18.5 cm
